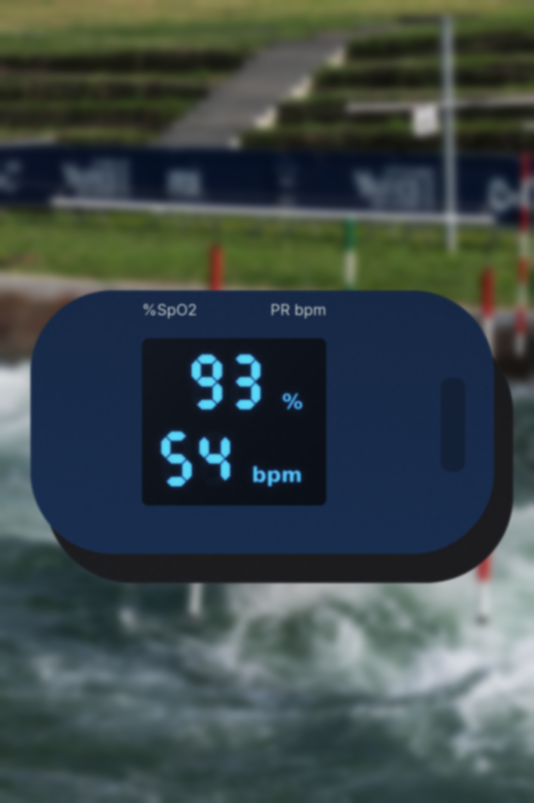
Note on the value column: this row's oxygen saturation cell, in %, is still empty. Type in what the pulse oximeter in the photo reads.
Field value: 93 %
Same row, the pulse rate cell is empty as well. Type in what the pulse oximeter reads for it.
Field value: 54 bpm
